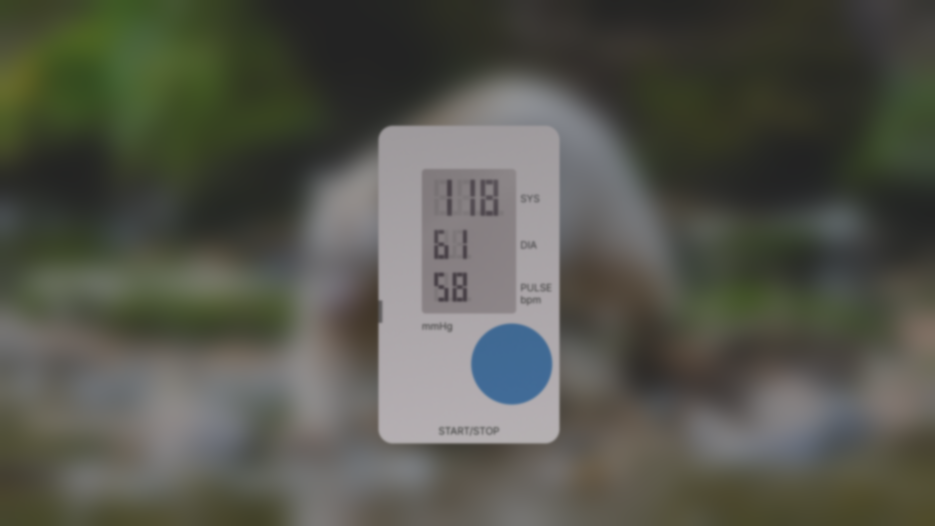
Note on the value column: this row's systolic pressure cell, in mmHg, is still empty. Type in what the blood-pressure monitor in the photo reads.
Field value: 118 mmHg
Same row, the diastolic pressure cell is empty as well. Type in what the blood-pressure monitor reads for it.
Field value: 61 mmHg
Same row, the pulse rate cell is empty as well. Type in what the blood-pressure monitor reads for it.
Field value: 58 bpm
